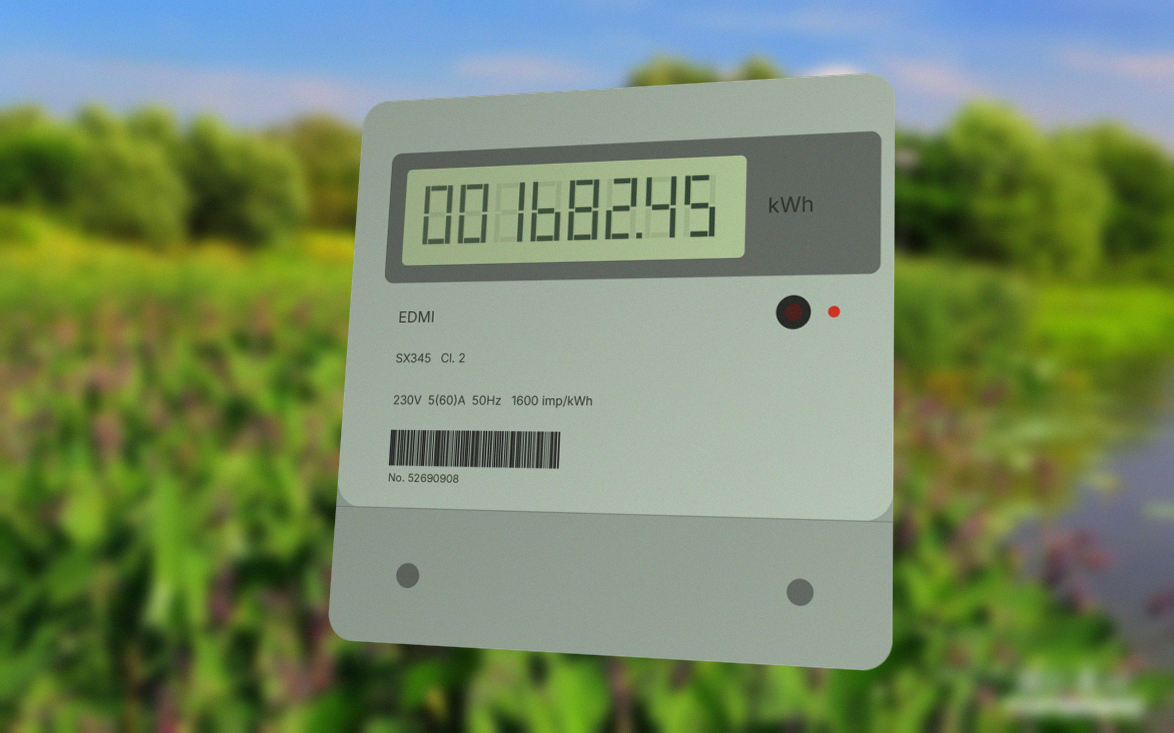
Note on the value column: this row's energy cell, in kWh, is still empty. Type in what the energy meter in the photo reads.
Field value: 1682.45 kWh
